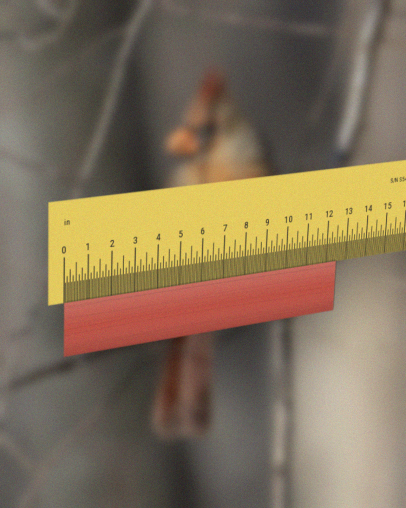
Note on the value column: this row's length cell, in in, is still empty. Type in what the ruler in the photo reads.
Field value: 12.5 in
